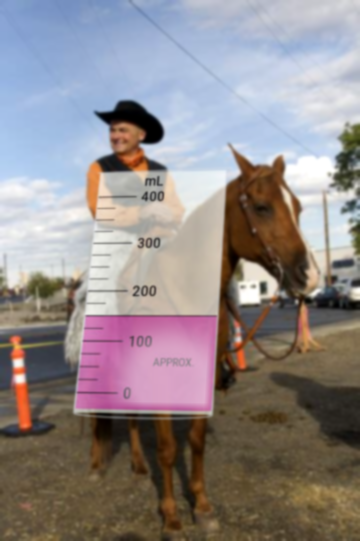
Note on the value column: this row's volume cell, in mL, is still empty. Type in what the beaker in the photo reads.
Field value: 150 mL
